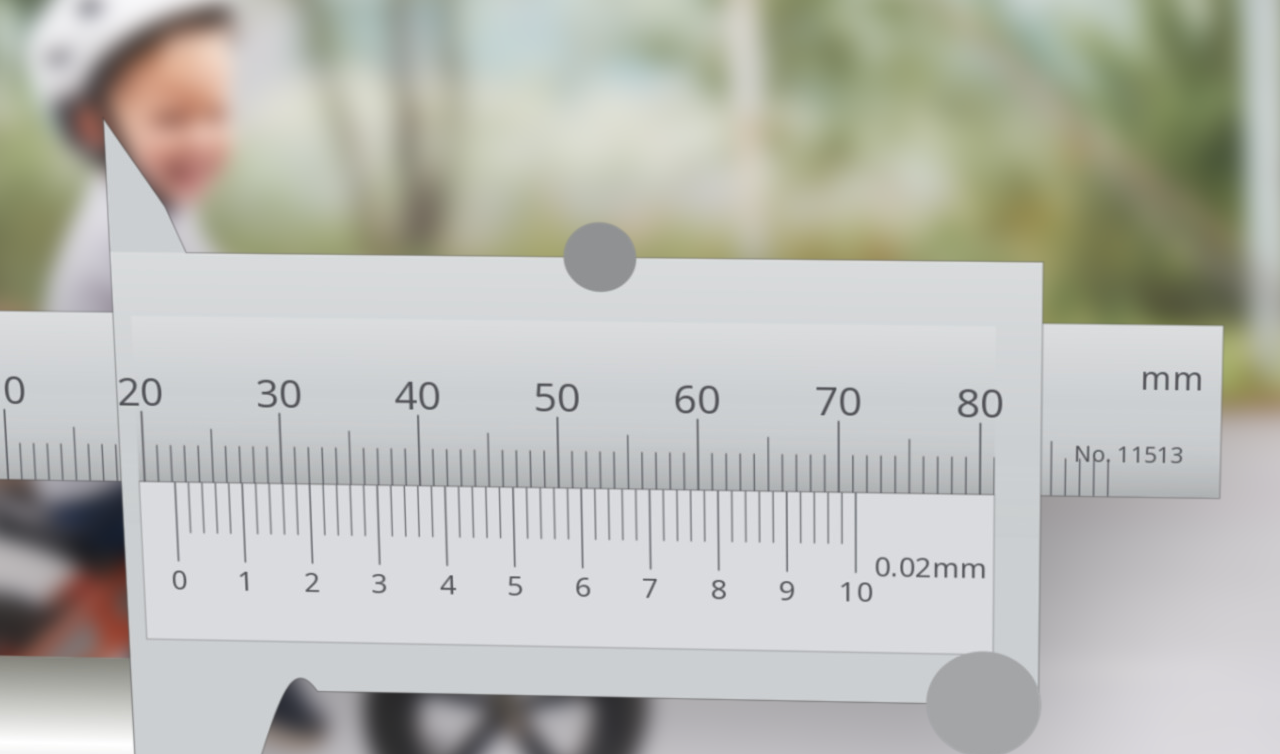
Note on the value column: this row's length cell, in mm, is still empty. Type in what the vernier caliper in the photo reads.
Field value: 22.2 mm
